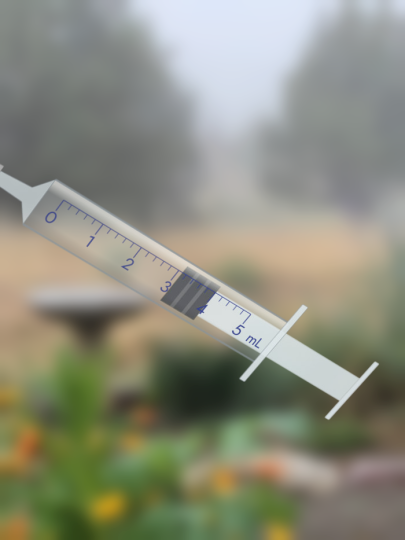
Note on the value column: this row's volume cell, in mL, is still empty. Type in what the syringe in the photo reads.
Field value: 3.1 mL
